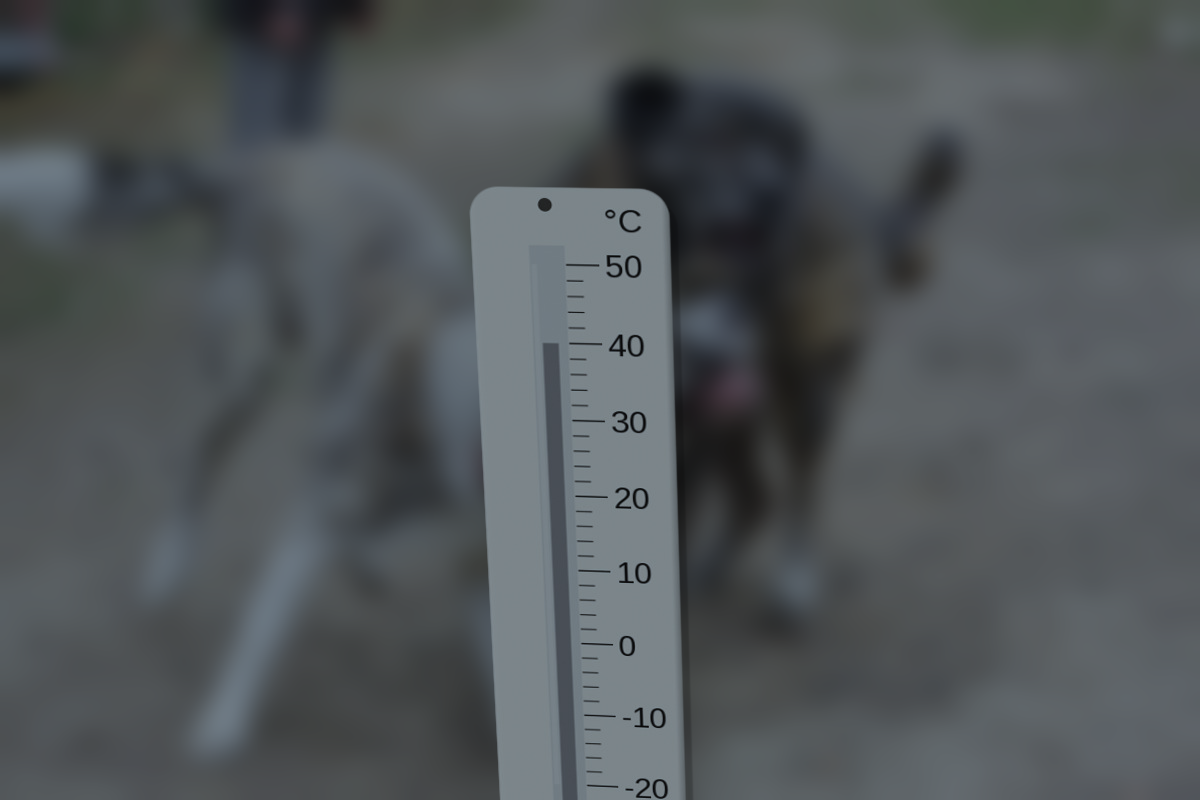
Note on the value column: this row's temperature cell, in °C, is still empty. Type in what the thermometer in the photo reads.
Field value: 40 °C
